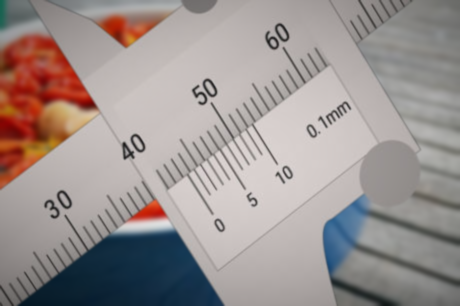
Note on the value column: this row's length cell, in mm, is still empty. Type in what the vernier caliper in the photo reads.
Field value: 43.6 mm
